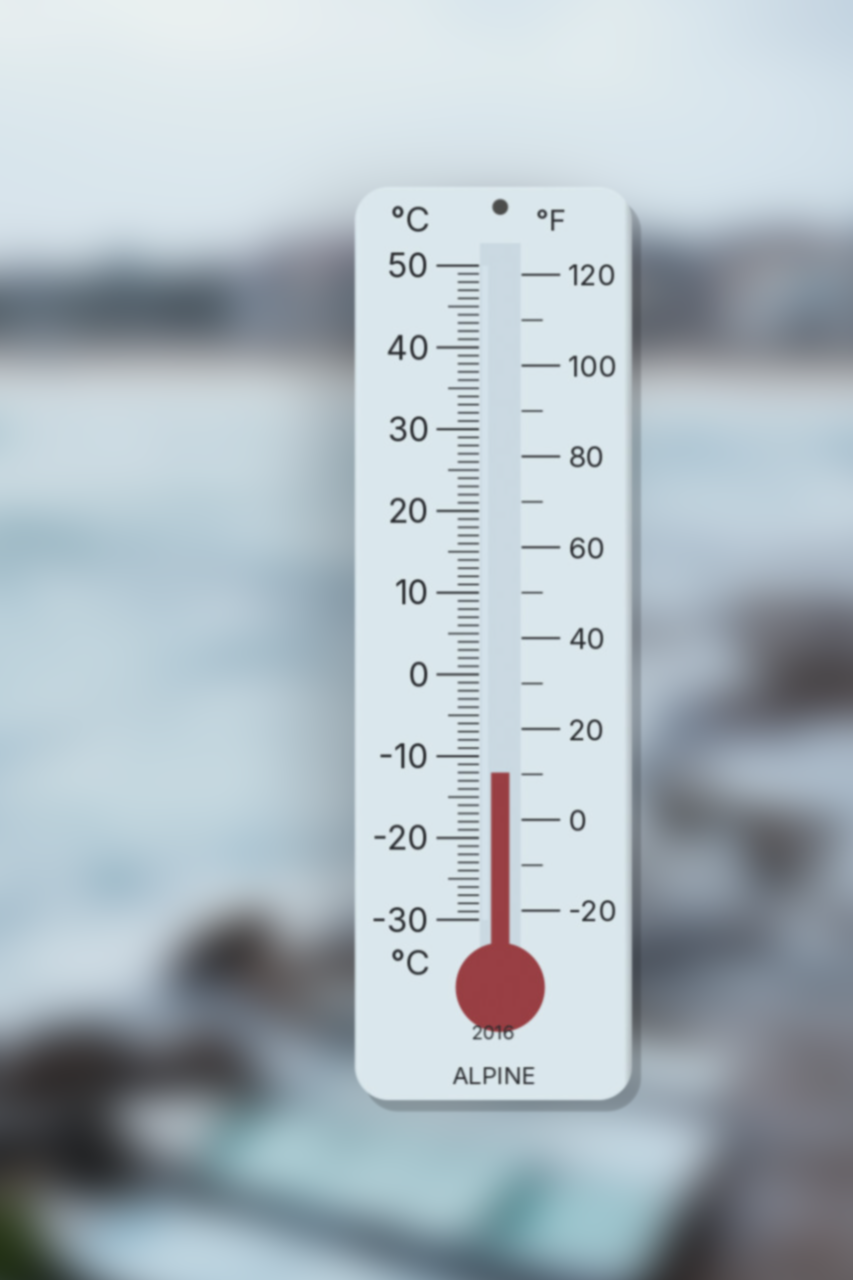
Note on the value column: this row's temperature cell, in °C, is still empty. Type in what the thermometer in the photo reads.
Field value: -12 °C
